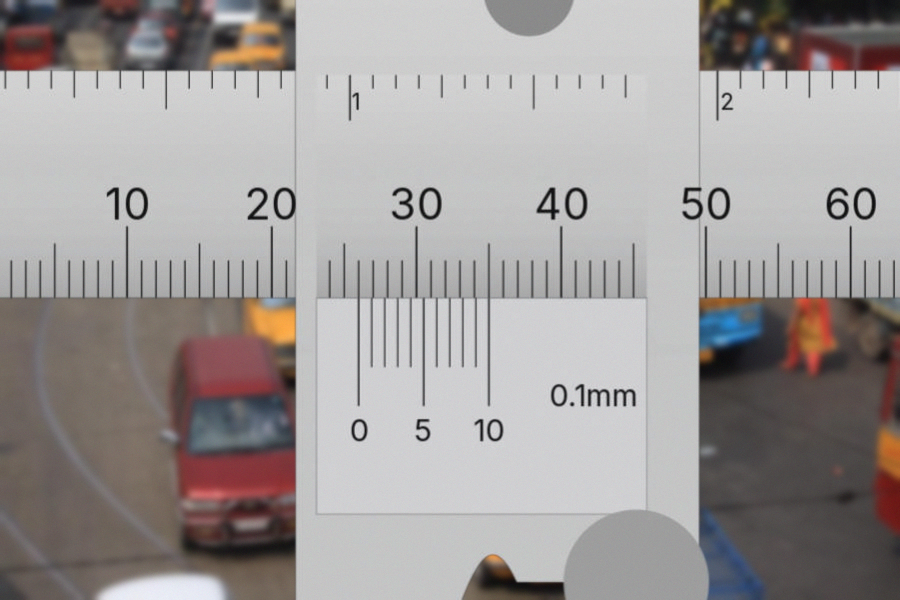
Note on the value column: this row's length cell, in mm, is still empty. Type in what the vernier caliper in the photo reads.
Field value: 26.0 mm
